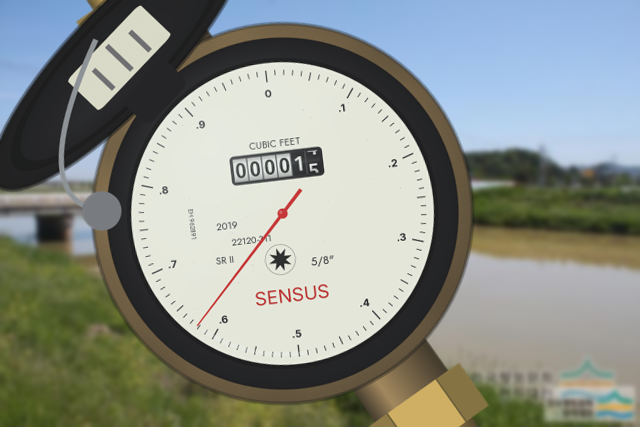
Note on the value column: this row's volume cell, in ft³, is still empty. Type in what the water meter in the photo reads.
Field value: 14.62 ft³
